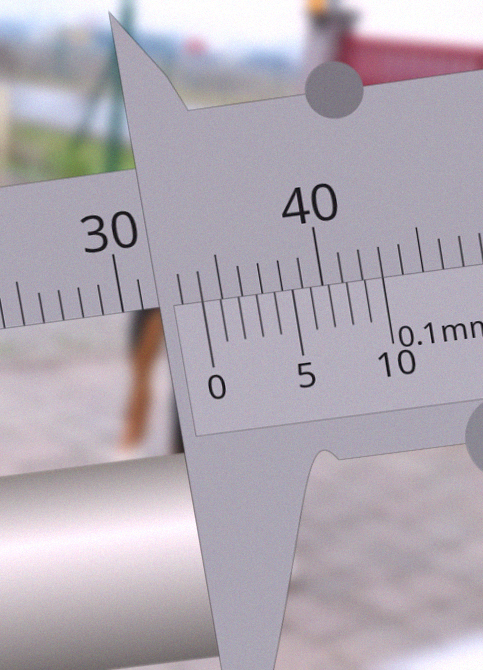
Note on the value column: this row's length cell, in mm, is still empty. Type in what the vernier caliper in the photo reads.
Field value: 34.0 mm
